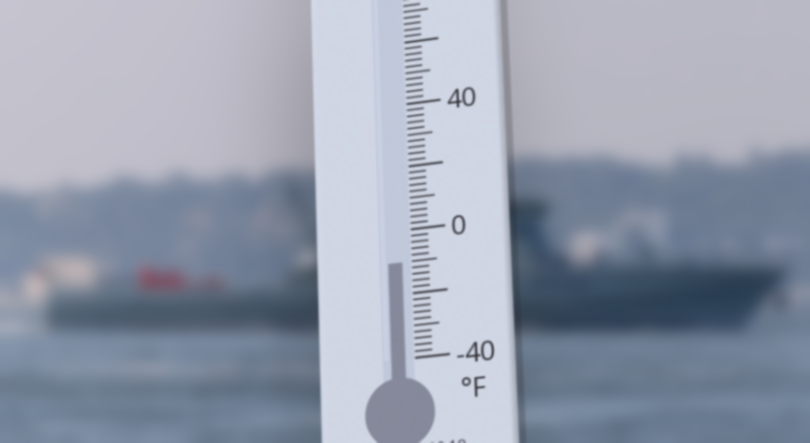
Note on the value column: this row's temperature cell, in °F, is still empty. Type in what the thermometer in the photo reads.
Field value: -10 °F
